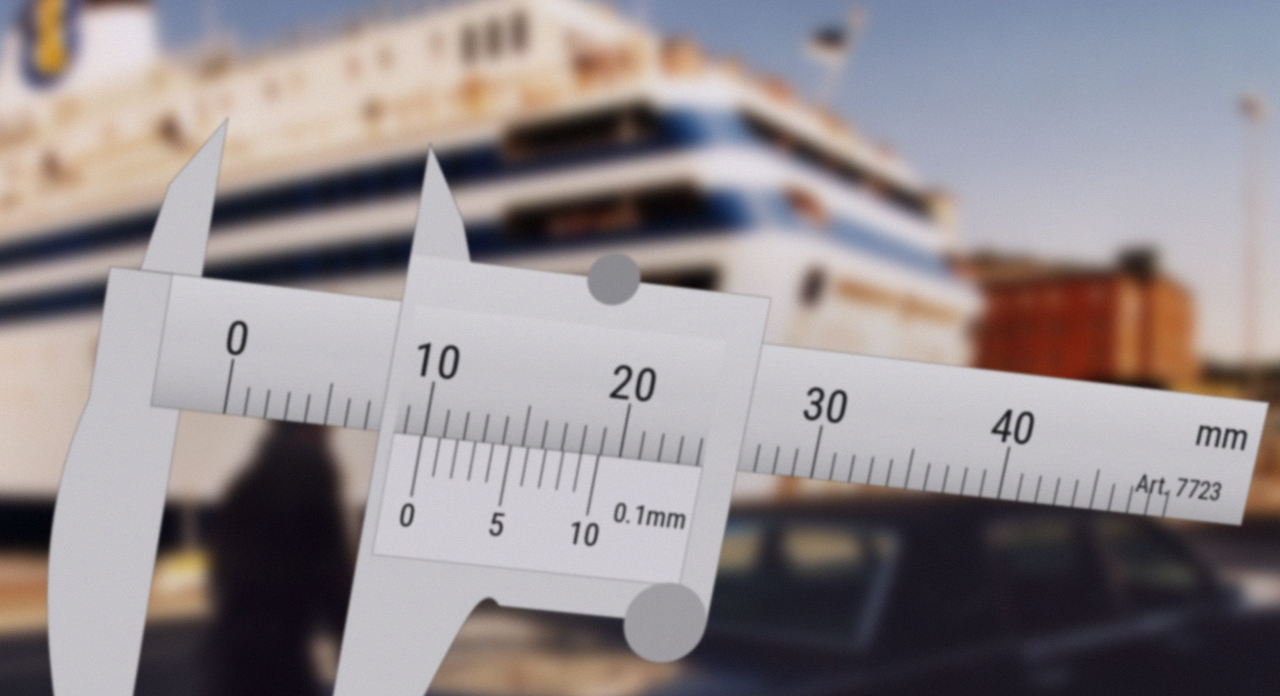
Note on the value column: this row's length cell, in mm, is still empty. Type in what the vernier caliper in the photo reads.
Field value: 9.9 mm
